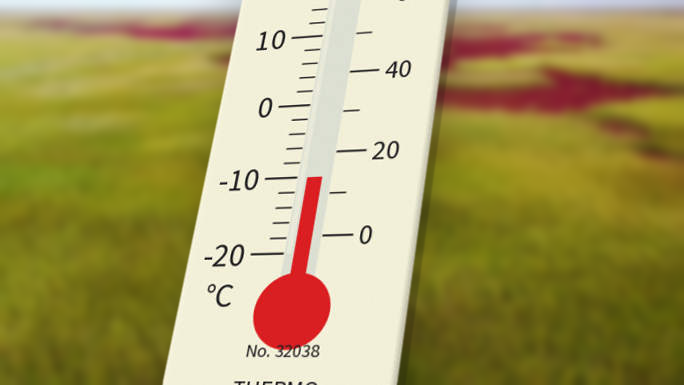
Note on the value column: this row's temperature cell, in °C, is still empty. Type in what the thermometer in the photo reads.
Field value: -10 °C
